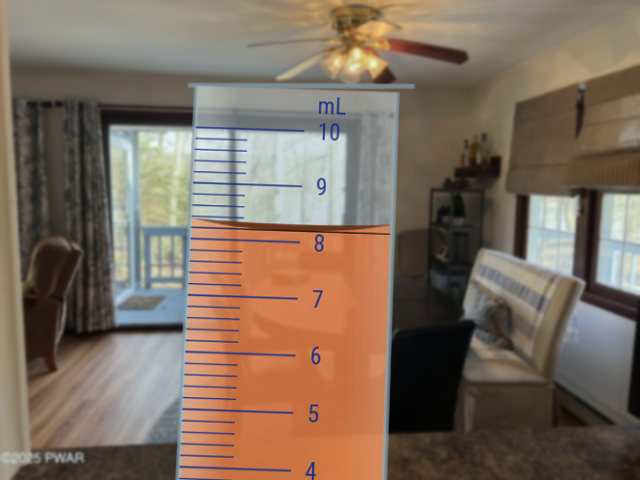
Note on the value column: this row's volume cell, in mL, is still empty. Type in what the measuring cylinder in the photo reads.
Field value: 8.2 mL
